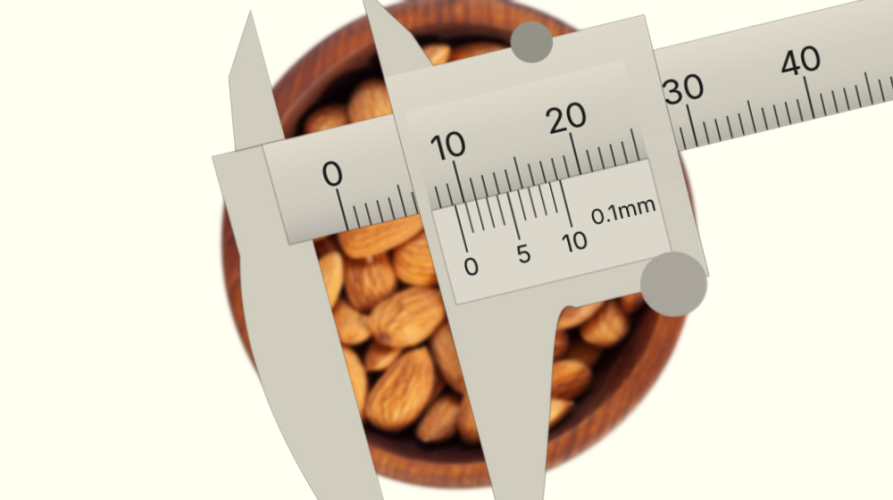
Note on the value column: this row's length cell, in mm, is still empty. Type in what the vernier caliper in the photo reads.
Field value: 9.2 mm
